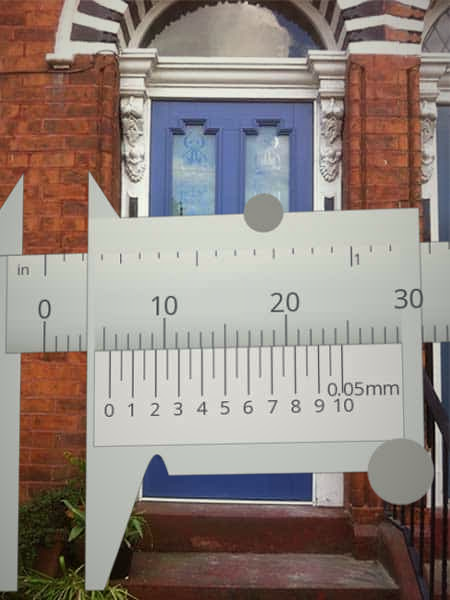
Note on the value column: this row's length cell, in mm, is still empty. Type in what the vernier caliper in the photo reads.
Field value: 5.5 mm
